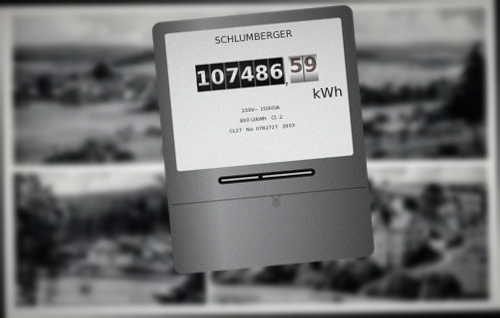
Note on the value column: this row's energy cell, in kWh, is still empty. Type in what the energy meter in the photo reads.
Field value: 107486.59 kWh
